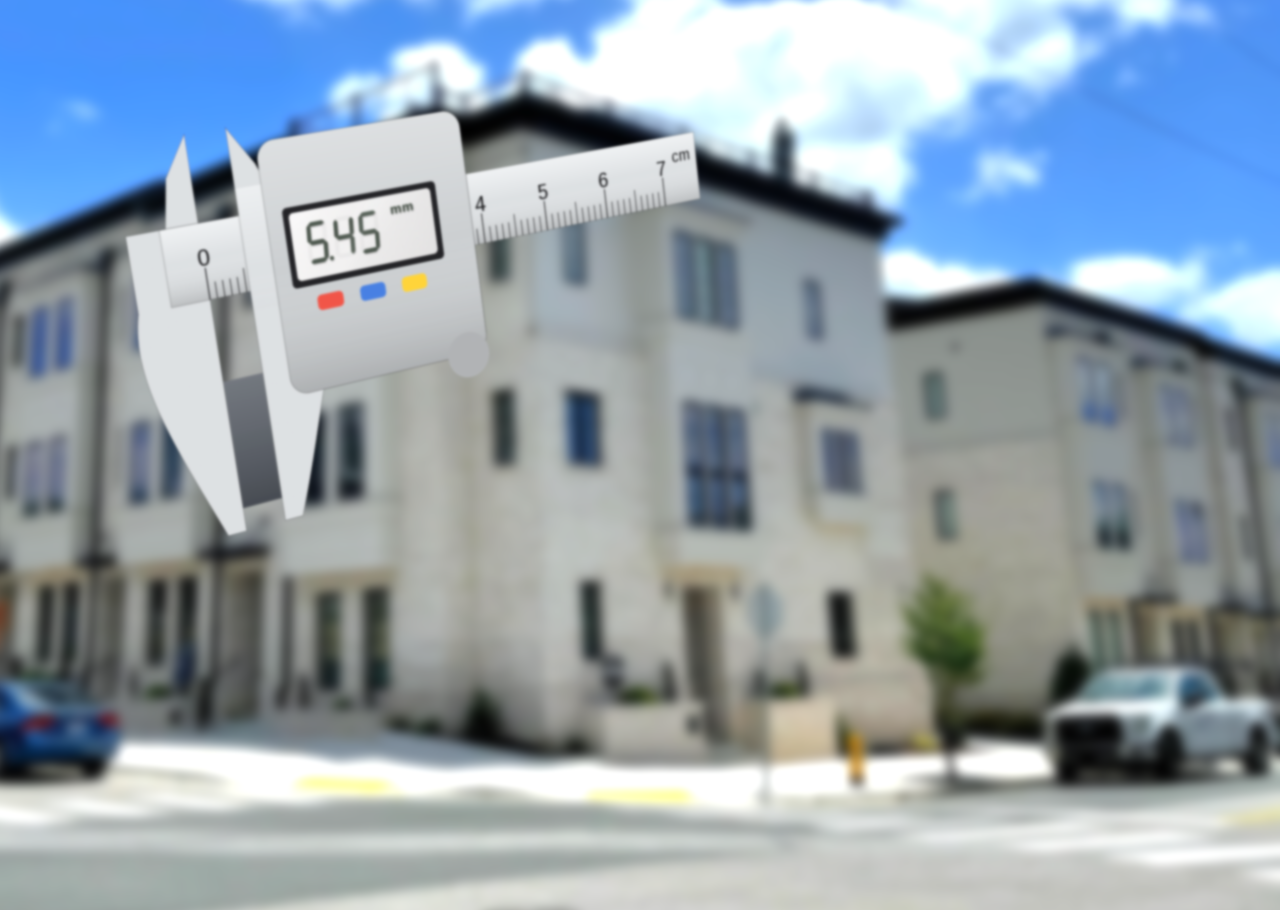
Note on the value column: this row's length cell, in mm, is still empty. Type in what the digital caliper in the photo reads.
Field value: 5.45 mm
